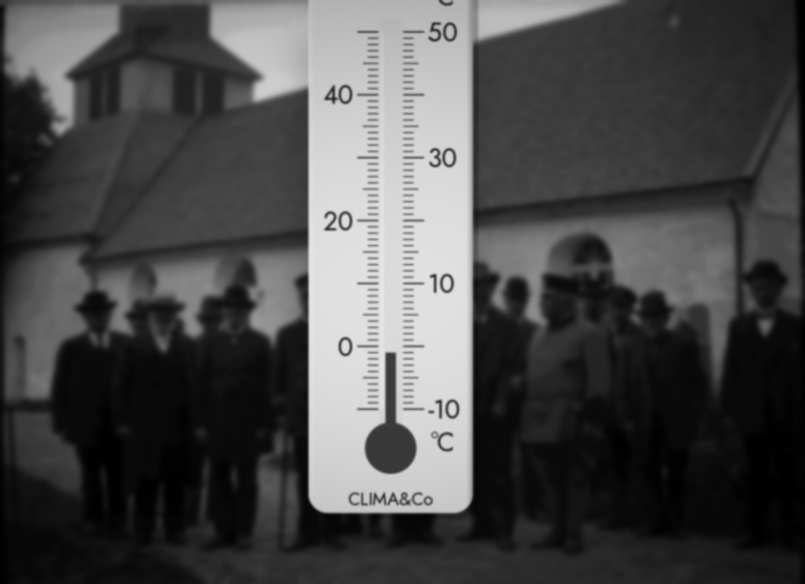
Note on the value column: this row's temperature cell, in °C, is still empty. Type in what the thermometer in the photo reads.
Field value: -1 °C
